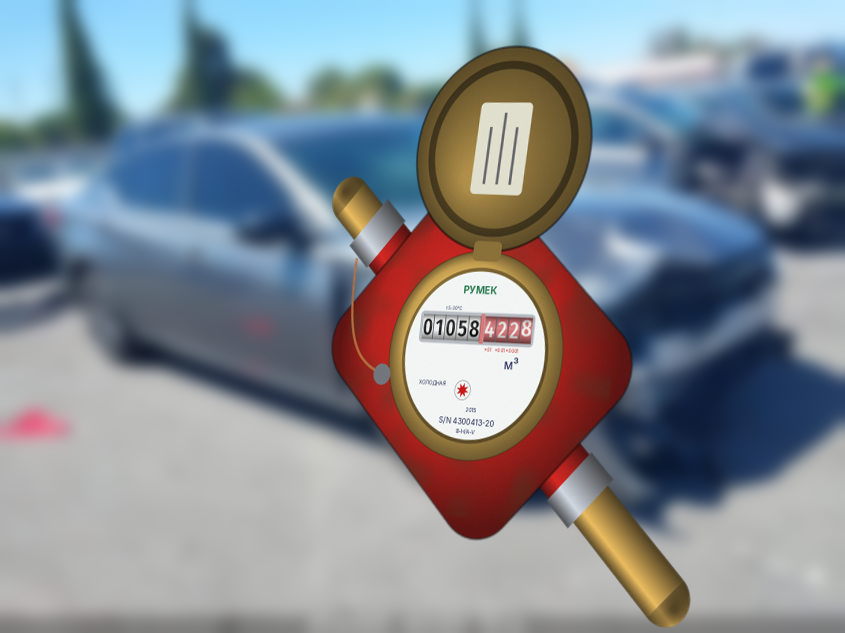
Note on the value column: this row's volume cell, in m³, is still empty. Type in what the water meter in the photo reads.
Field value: 1058.4228 m³
